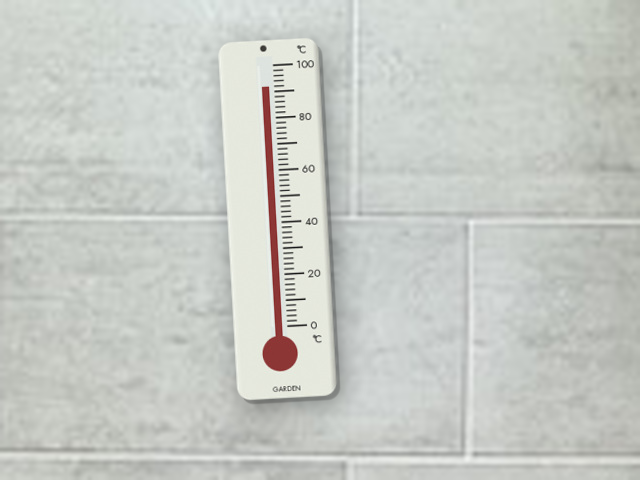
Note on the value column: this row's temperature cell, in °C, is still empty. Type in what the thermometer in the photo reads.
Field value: 92 °C
